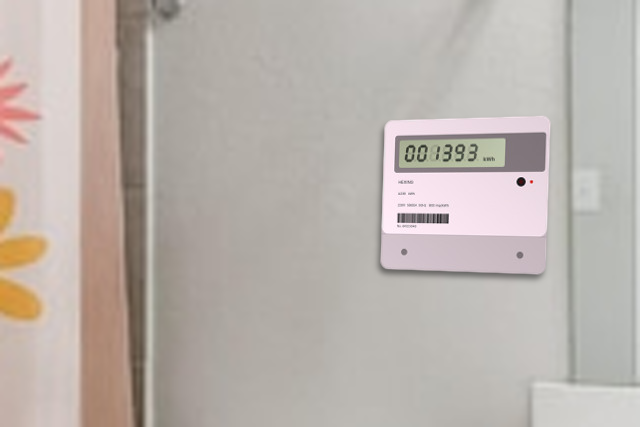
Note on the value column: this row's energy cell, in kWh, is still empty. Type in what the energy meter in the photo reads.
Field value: 1393 kWh
